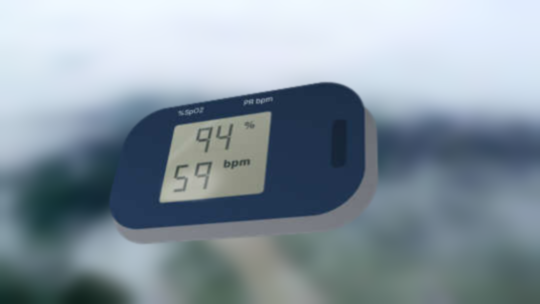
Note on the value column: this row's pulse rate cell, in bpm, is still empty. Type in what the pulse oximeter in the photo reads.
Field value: 59 bpm
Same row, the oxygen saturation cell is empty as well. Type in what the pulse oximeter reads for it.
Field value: 94 %
